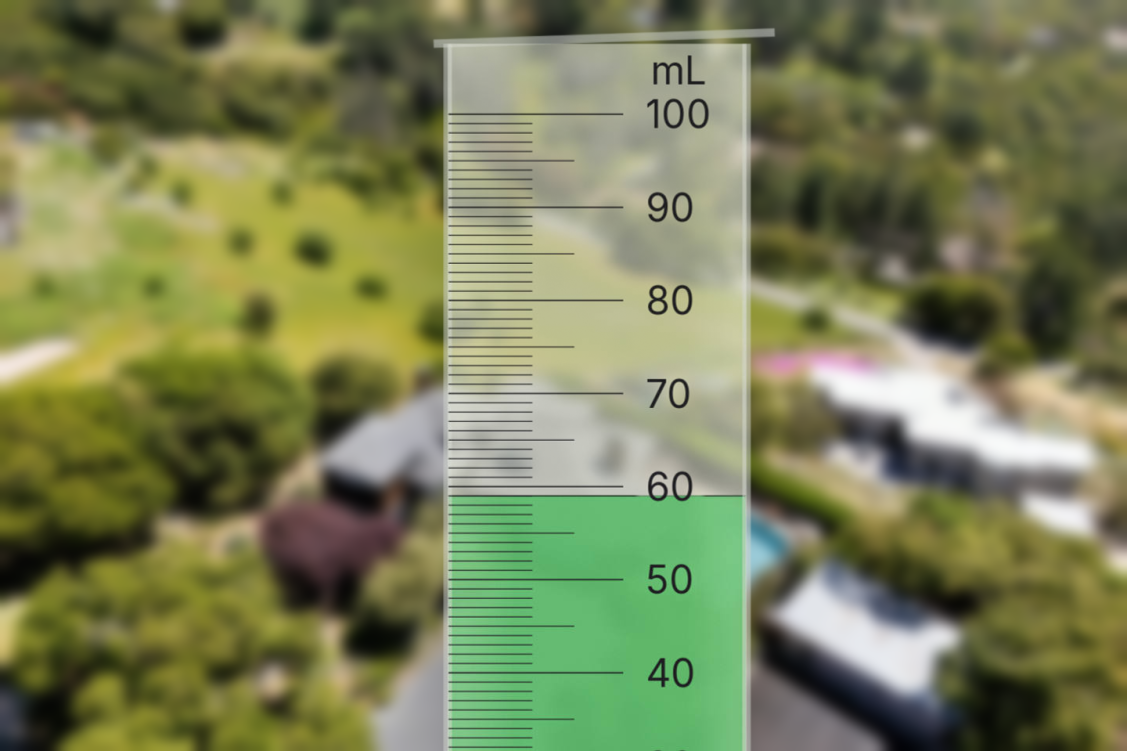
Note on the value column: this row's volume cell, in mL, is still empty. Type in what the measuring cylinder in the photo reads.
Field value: 59 mL
